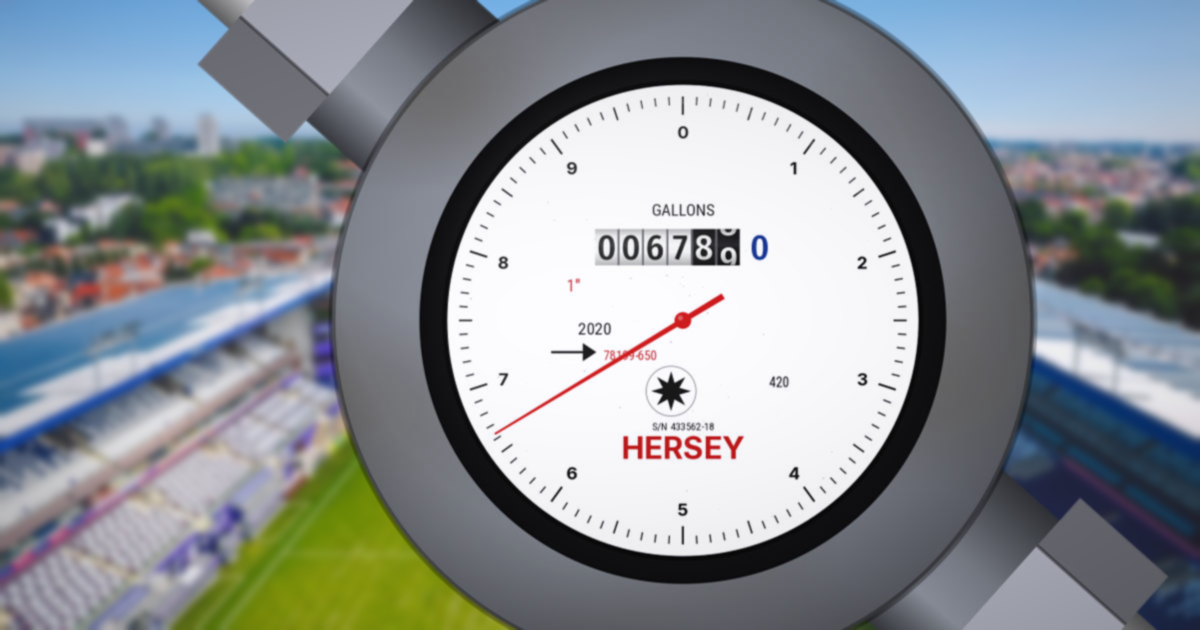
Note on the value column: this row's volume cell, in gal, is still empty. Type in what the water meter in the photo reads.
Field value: 67886.6 gal
